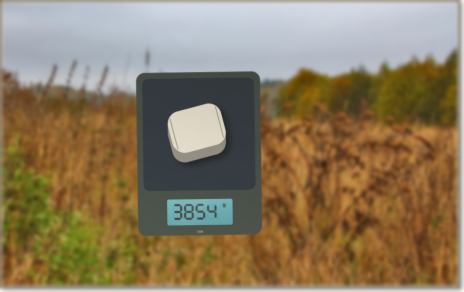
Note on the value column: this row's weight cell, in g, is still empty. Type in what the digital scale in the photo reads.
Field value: 3854 g
